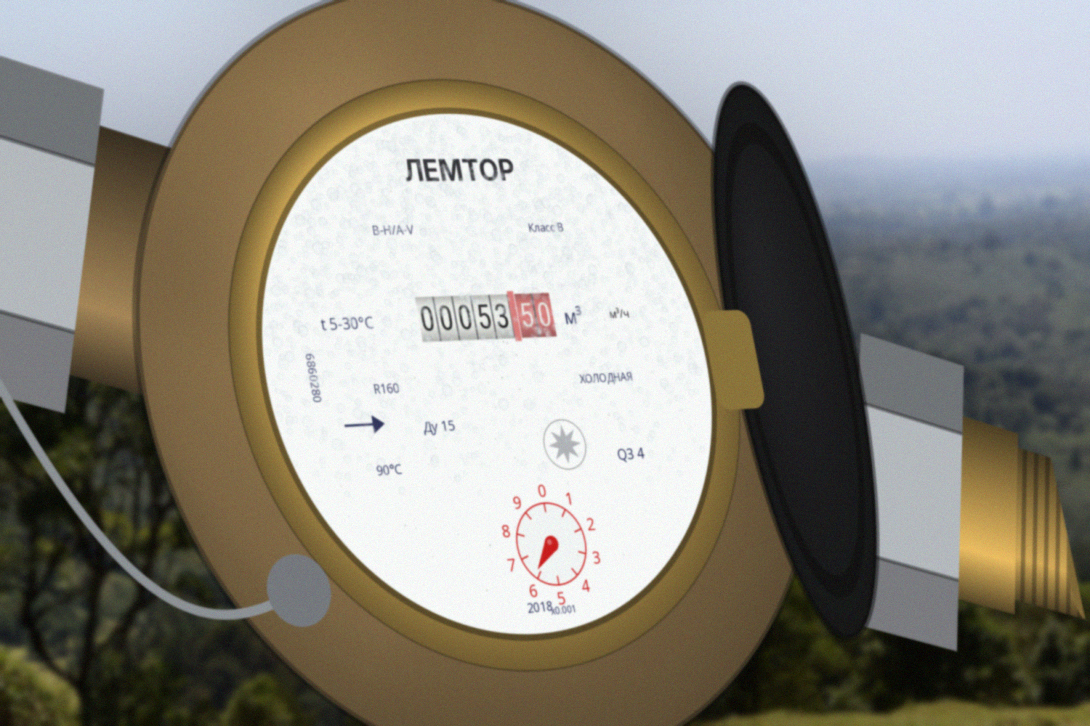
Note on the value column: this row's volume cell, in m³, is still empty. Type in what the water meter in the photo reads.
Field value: 53.506 m³
